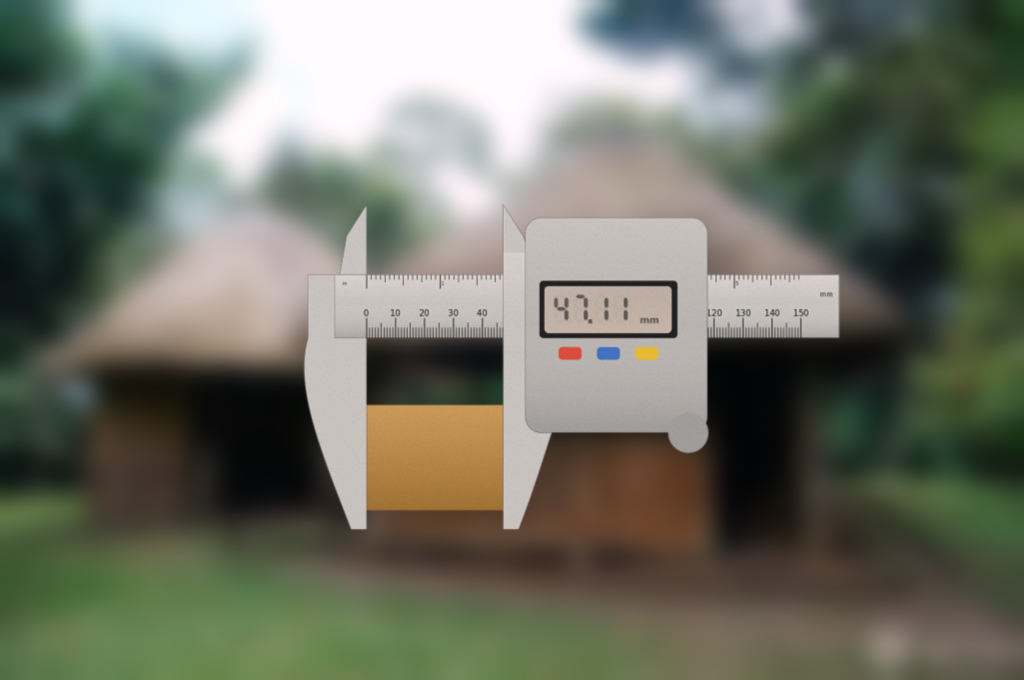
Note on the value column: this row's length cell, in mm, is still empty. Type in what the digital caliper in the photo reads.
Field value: 47.11 mm
